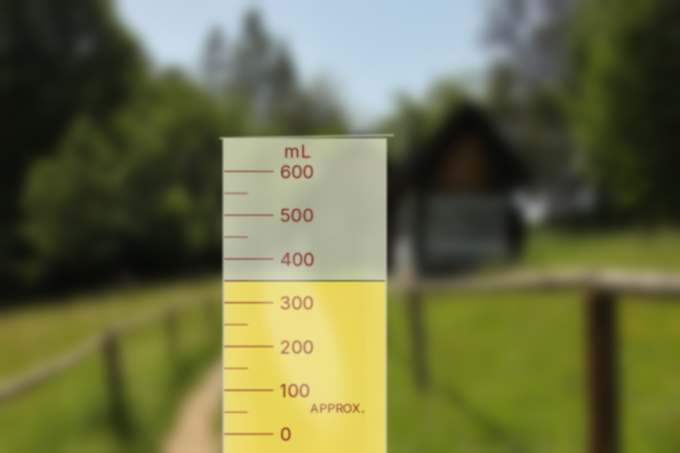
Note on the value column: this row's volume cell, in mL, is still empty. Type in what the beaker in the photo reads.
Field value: 350 mL
